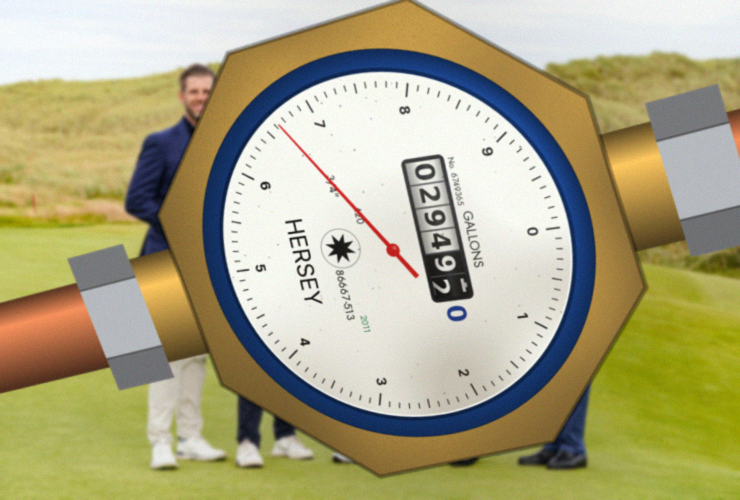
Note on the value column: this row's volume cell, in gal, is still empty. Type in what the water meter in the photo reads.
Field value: 294916.6 gal
